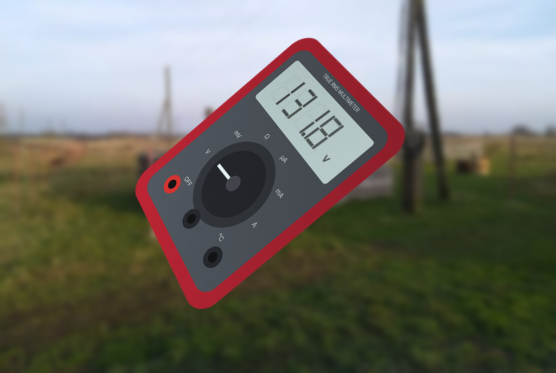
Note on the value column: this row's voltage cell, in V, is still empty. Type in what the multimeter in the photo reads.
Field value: 131.8 V
